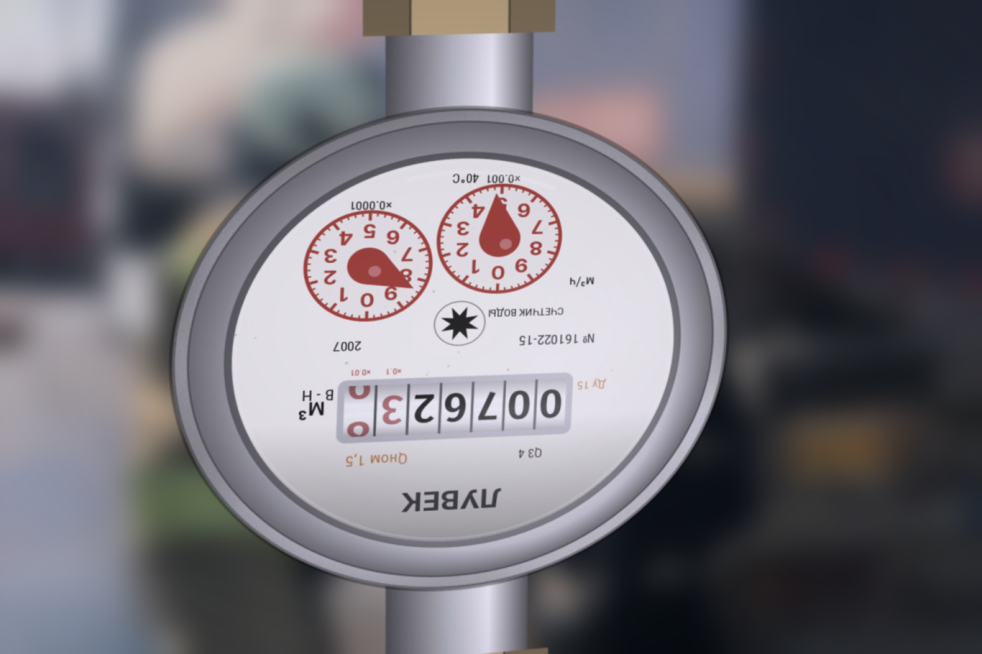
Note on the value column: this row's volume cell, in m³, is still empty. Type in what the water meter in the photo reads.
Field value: 762.3848 m³
